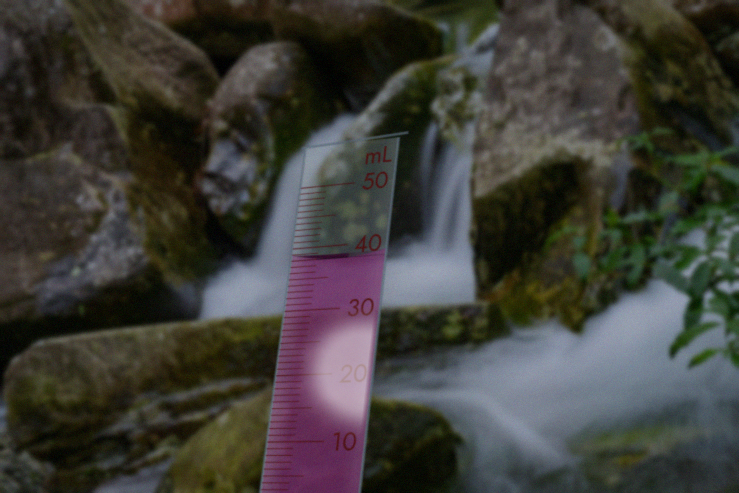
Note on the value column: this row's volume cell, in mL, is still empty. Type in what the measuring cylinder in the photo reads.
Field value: 38 mL
